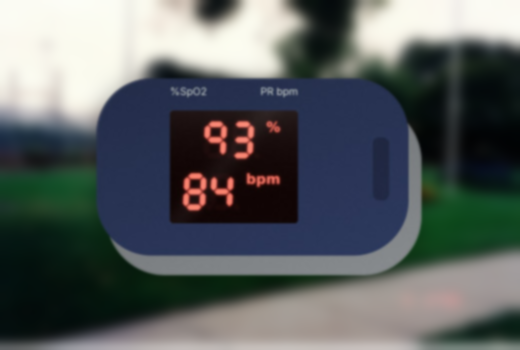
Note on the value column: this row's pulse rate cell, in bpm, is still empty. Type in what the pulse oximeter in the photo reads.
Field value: 84 bpm
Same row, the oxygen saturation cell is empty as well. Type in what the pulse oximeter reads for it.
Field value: 93 %
